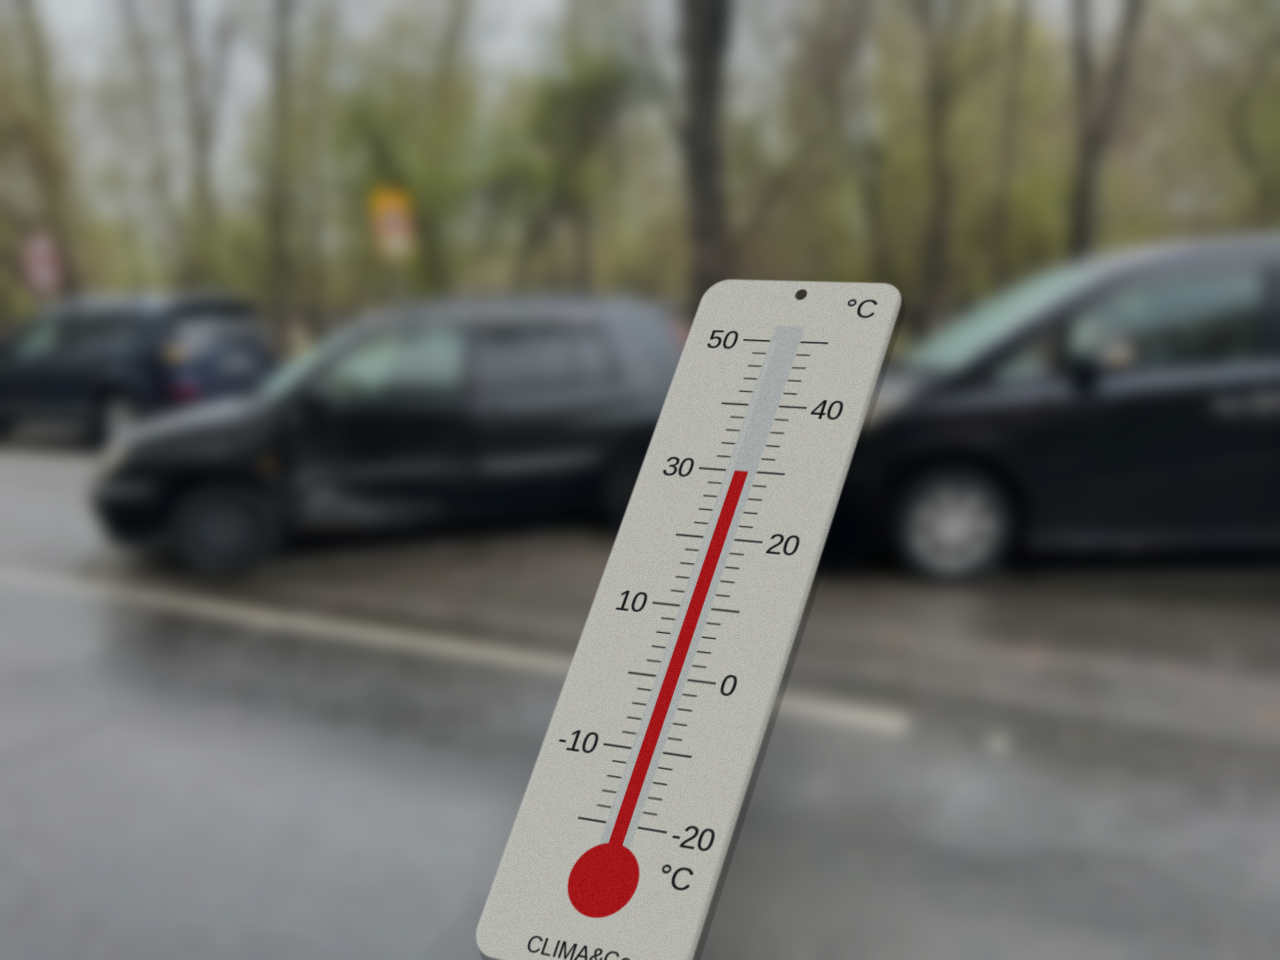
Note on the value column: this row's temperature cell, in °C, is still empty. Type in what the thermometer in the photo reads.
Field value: 30 °C
